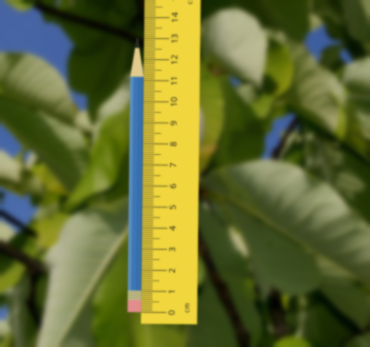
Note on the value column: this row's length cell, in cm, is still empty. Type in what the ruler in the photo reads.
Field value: 13 cm
